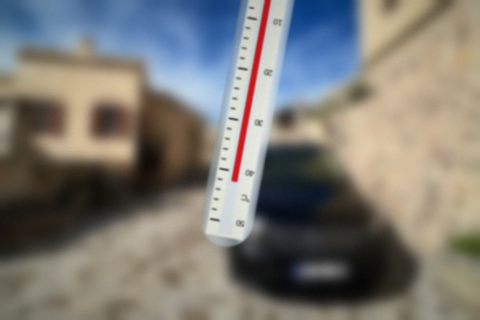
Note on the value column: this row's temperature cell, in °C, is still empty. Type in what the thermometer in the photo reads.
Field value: 42 °C
